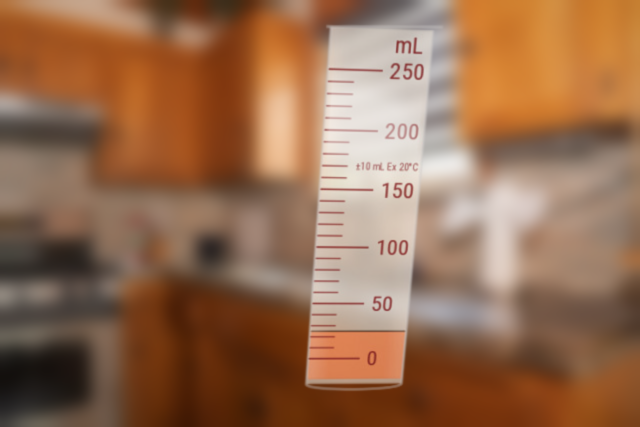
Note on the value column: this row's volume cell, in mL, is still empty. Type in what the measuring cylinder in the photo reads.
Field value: 25 mL
